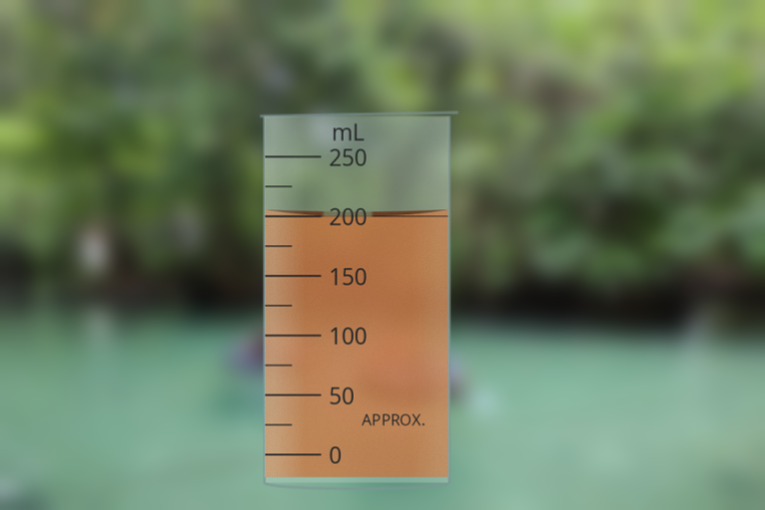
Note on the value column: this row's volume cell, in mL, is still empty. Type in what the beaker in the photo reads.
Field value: 200 mL
